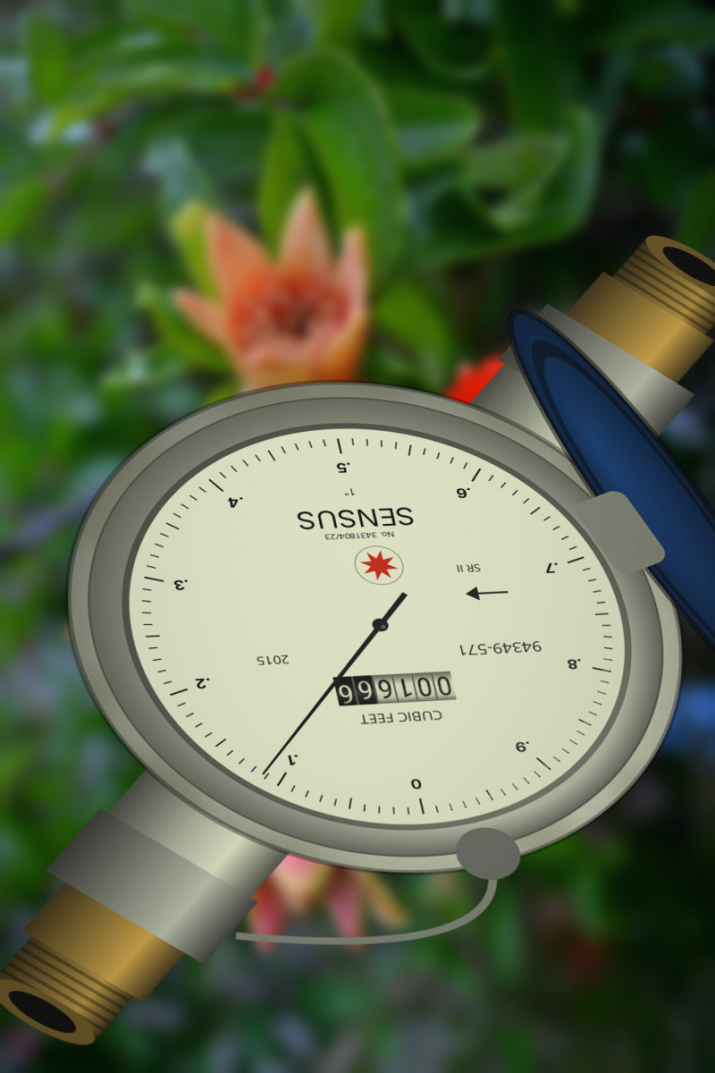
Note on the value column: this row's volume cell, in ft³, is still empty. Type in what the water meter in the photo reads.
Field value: 1666.11 ft³
